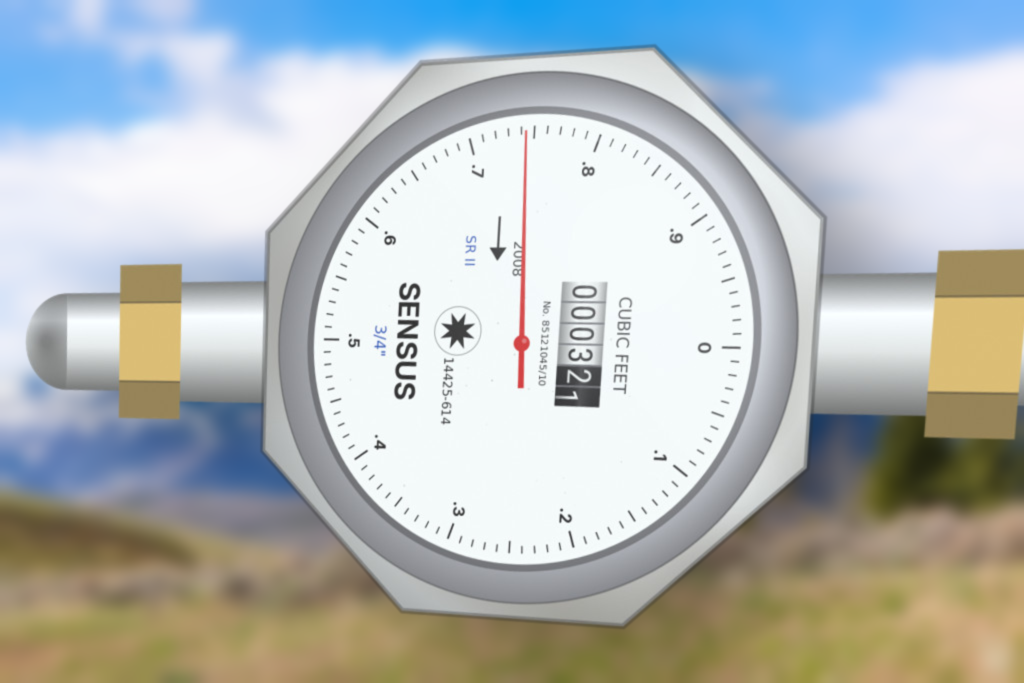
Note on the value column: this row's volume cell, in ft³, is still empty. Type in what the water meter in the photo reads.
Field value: 320.74 ft³
